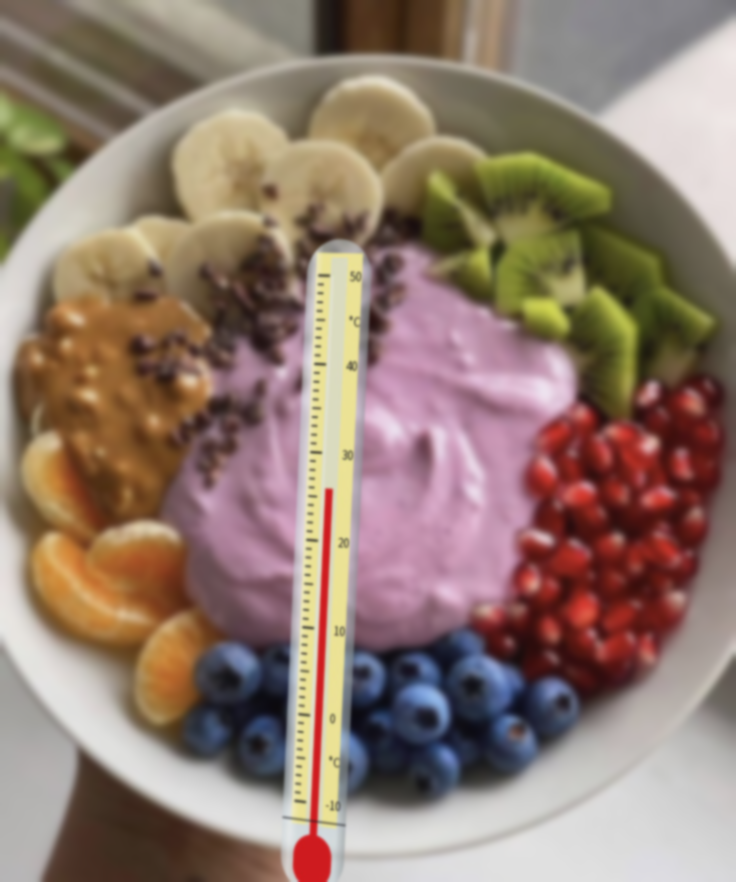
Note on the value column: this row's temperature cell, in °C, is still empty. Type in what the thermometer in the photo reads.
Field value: 26 °C
